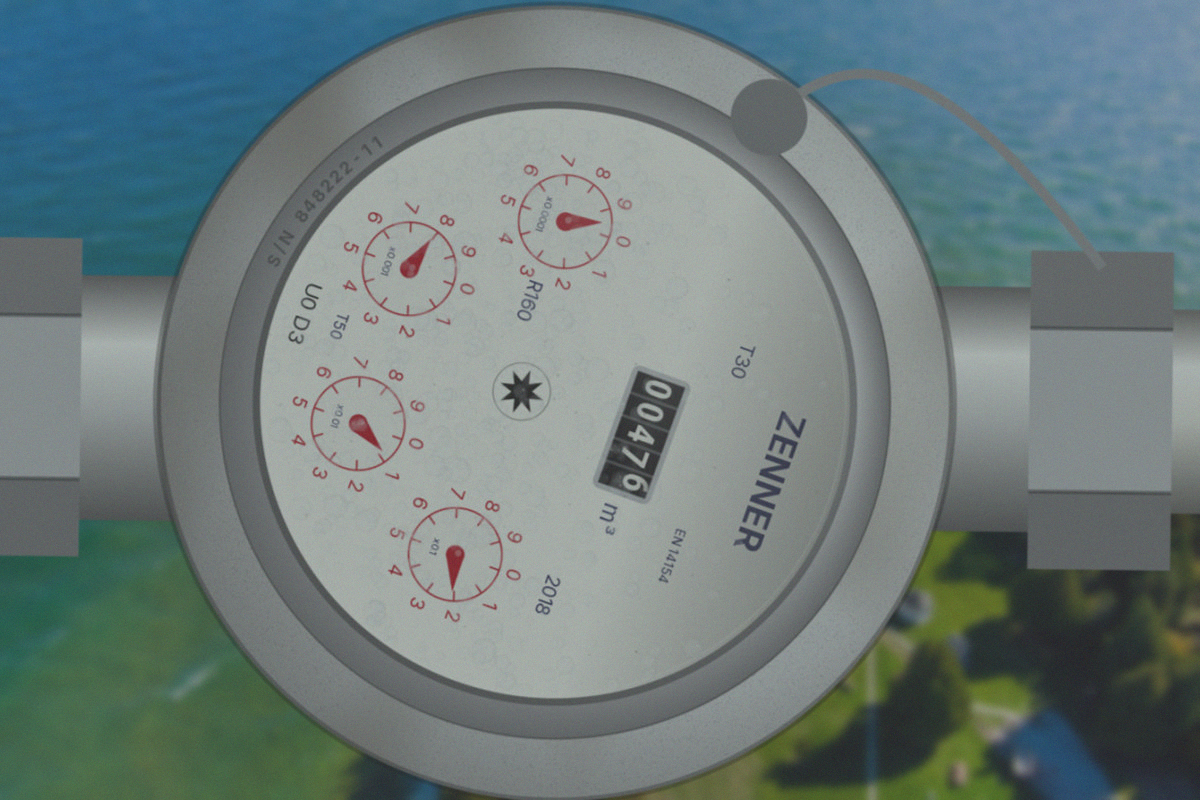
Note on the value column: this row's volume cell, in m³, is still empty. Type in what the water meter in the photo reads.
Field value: 476.2079 m³
